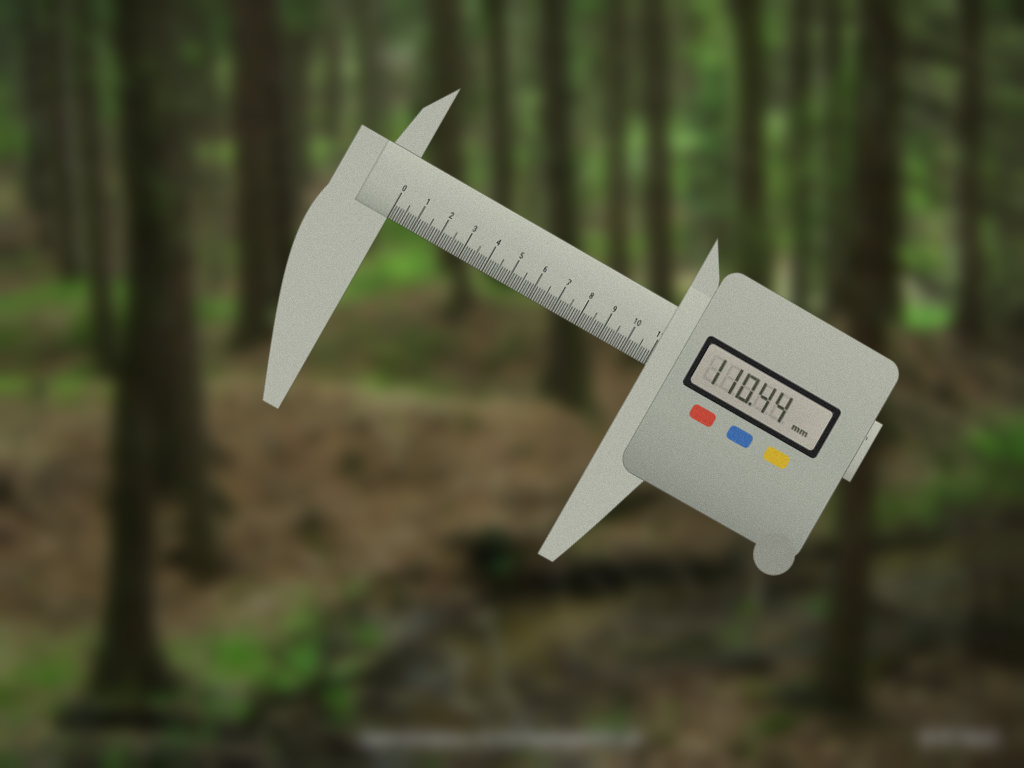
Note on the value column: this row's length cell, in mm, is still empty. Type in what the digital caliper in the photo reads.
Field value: 110.44 mm
